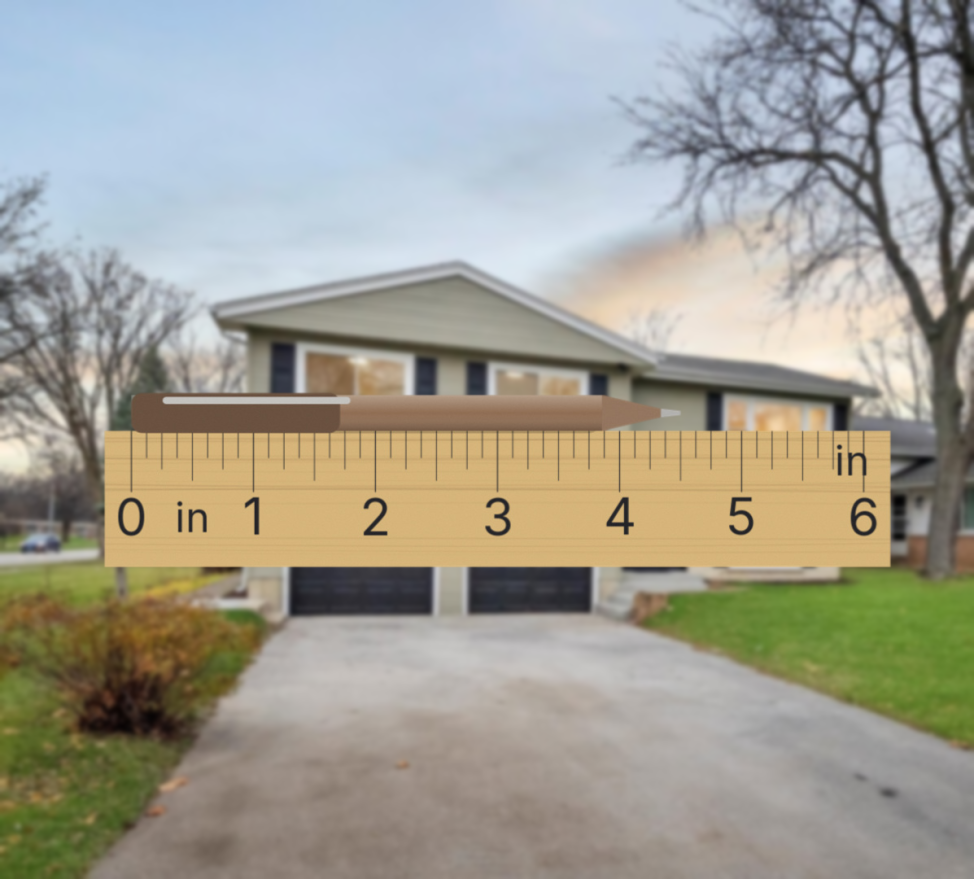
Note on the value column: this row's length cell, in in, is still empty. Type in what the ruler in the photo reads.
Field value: 4.5 in
